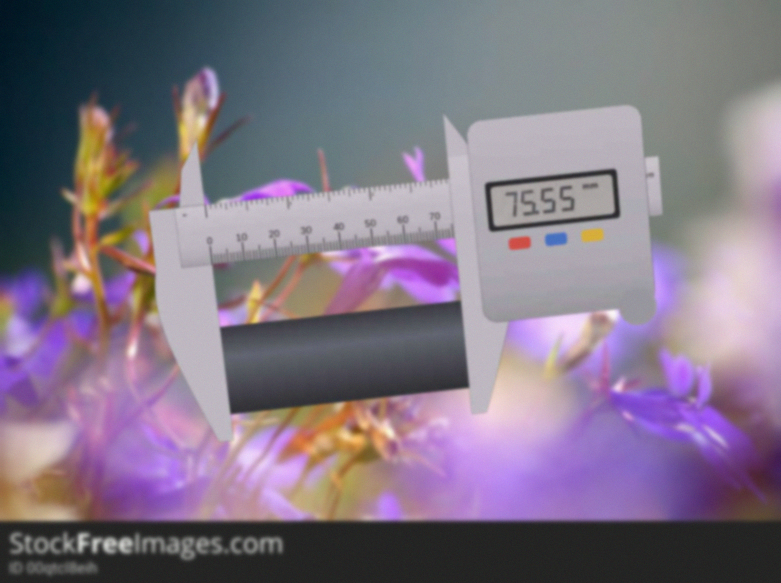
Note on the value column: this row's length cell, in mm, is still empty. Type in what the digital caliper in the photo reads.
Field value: 75.55 mm
